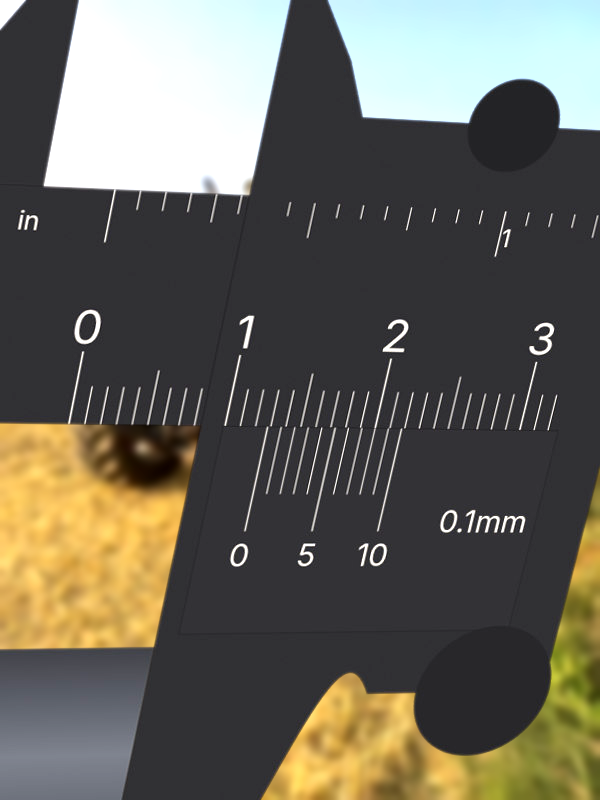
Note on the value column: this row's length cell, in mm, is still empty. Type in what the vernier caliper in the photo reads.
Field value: 12.8 mm
